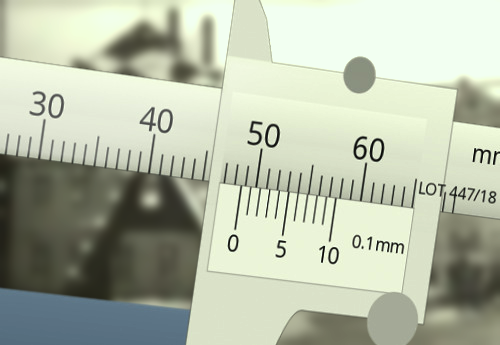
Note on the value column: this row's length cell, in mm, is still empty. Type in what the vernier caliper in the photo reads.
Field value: 48.6 mm
